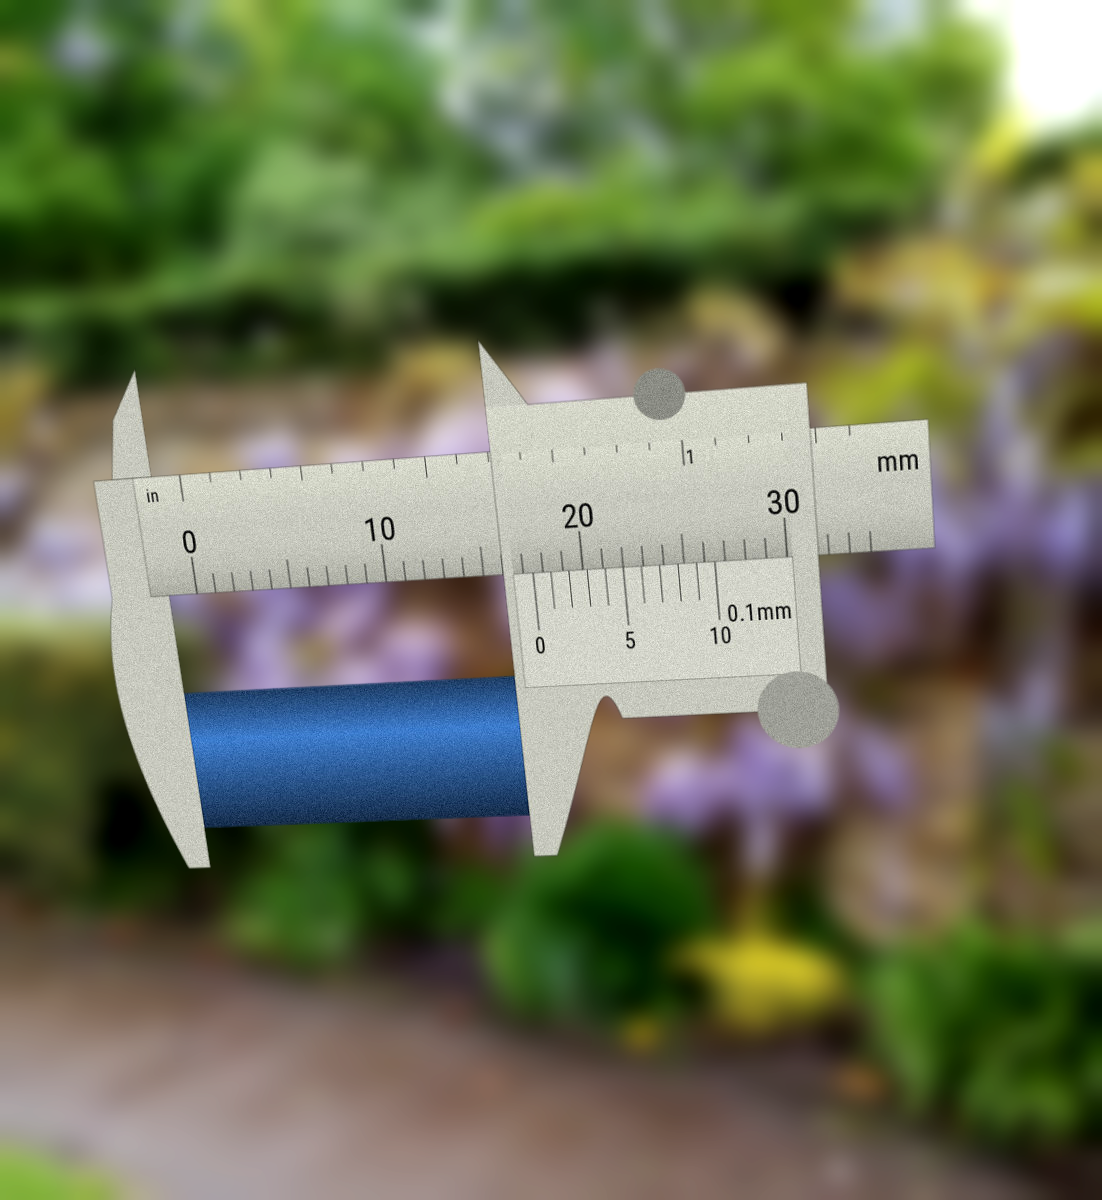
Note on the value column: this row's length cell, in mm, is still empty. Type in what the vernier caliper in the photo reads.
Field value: 17.5 mm
